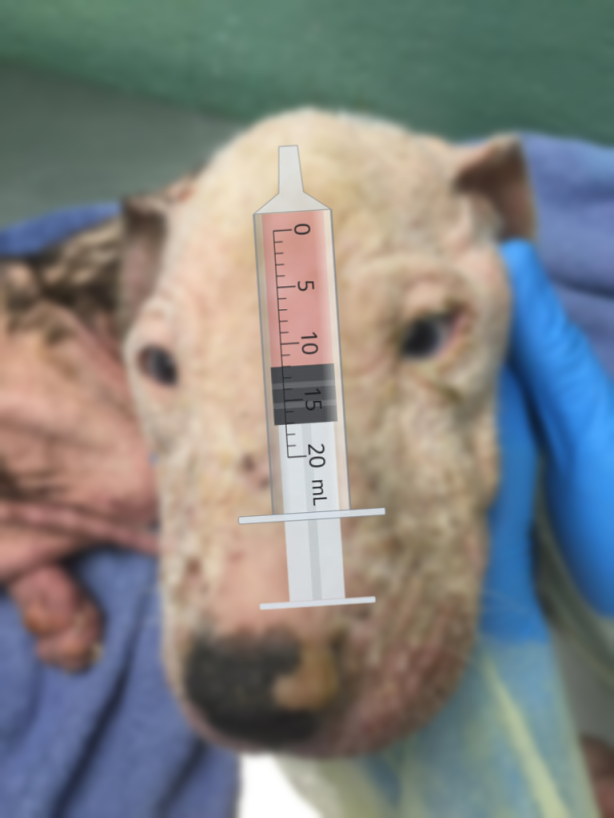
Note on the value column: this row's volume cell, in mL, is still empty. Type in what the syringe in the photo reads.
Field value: 12 mL
